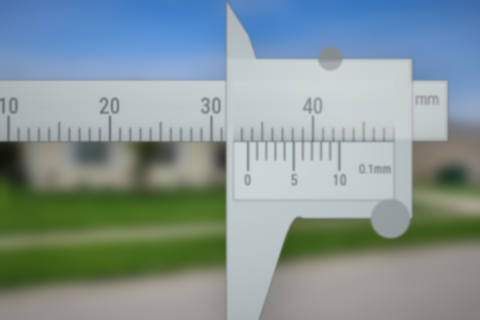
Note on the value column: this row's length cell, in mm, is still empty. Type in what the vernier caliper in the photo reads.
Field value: 33.6 mm
